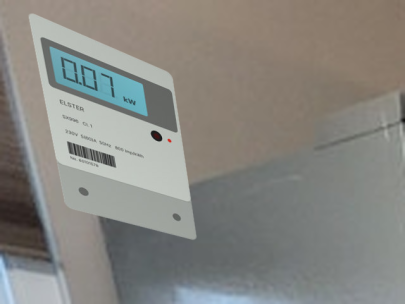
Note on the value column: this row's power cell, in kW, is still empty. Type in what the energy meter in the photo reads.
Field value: 0.07 kW
